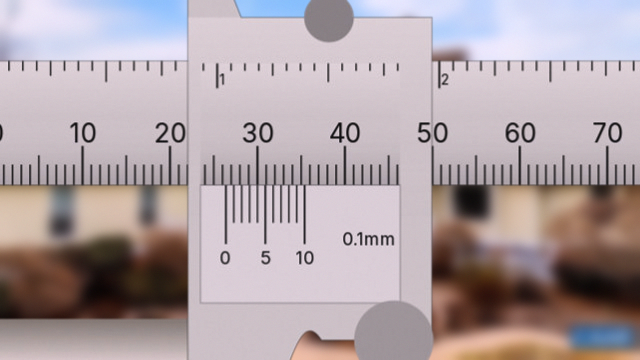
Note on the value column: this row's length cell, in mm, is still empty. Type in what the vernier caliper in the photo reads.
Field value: 26.4 mm
